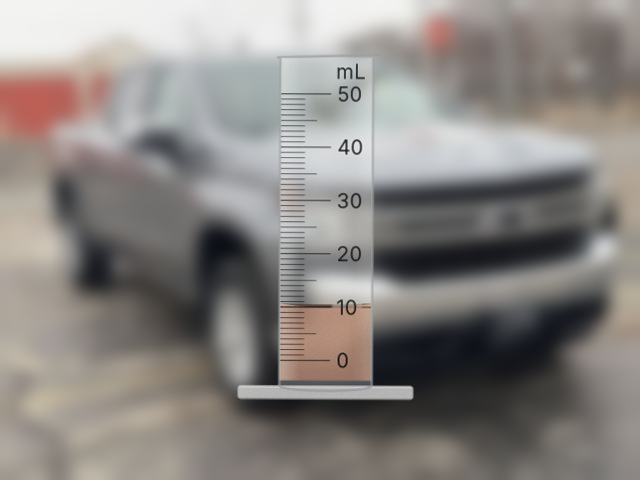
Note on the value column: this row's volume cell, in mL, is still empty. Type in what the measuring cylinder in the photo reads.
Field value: 10 mL
